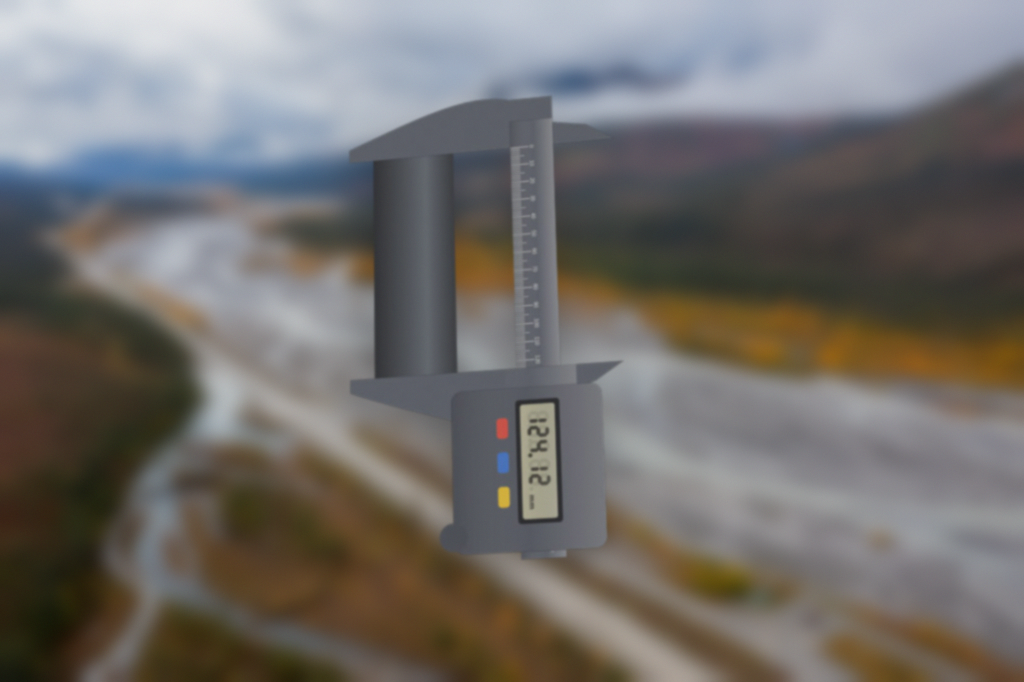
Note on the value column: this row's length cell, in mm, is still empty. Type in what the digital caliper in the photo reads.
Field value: 124.12 mm
